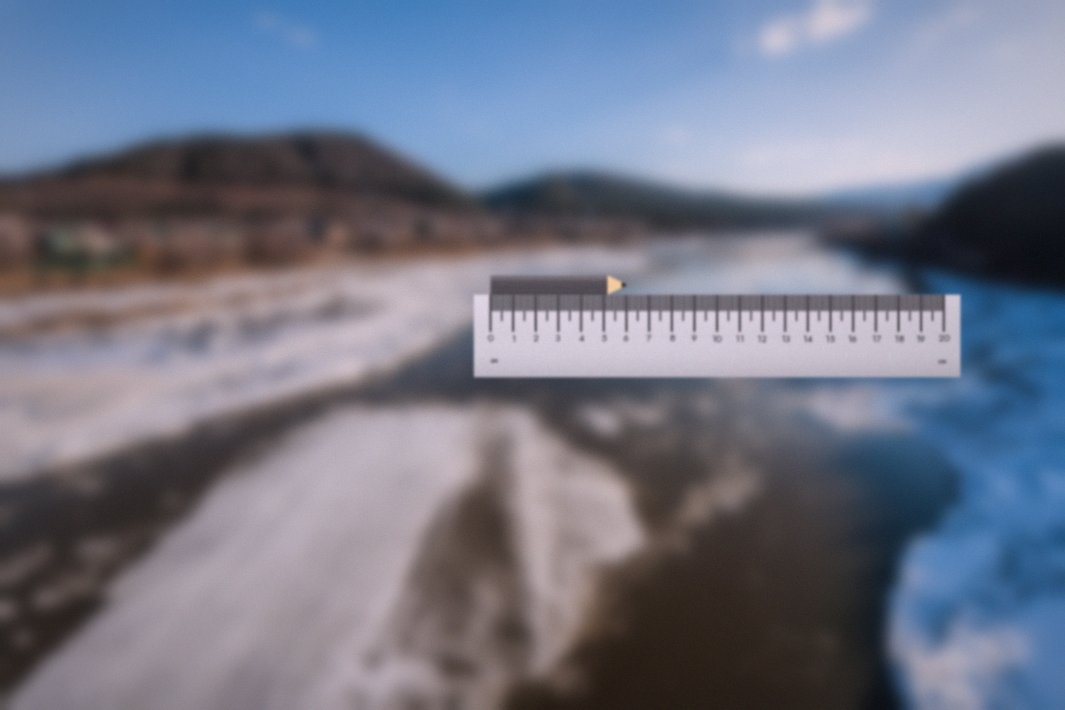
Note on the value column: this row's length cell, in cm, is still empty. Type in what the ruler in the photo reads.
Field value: 6 cm
